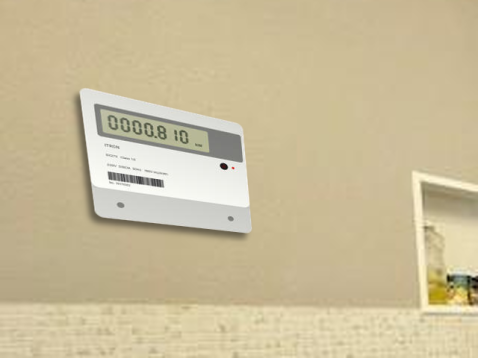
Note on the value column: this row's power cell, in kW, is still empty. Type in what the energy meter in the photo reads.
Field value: 0.810 kW
